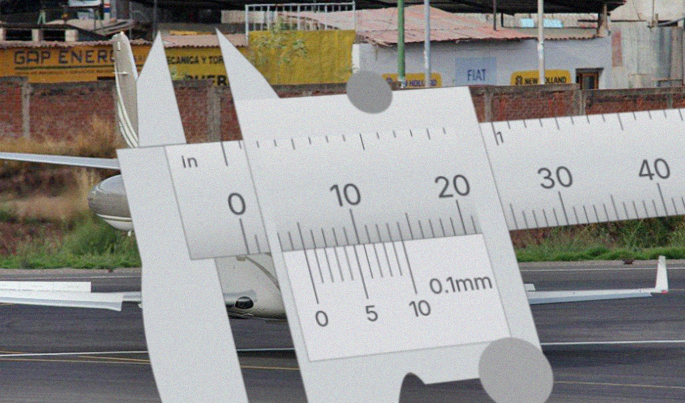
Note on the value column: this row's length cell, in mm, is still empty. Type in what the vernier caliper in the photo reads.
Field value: 5.0 mm
